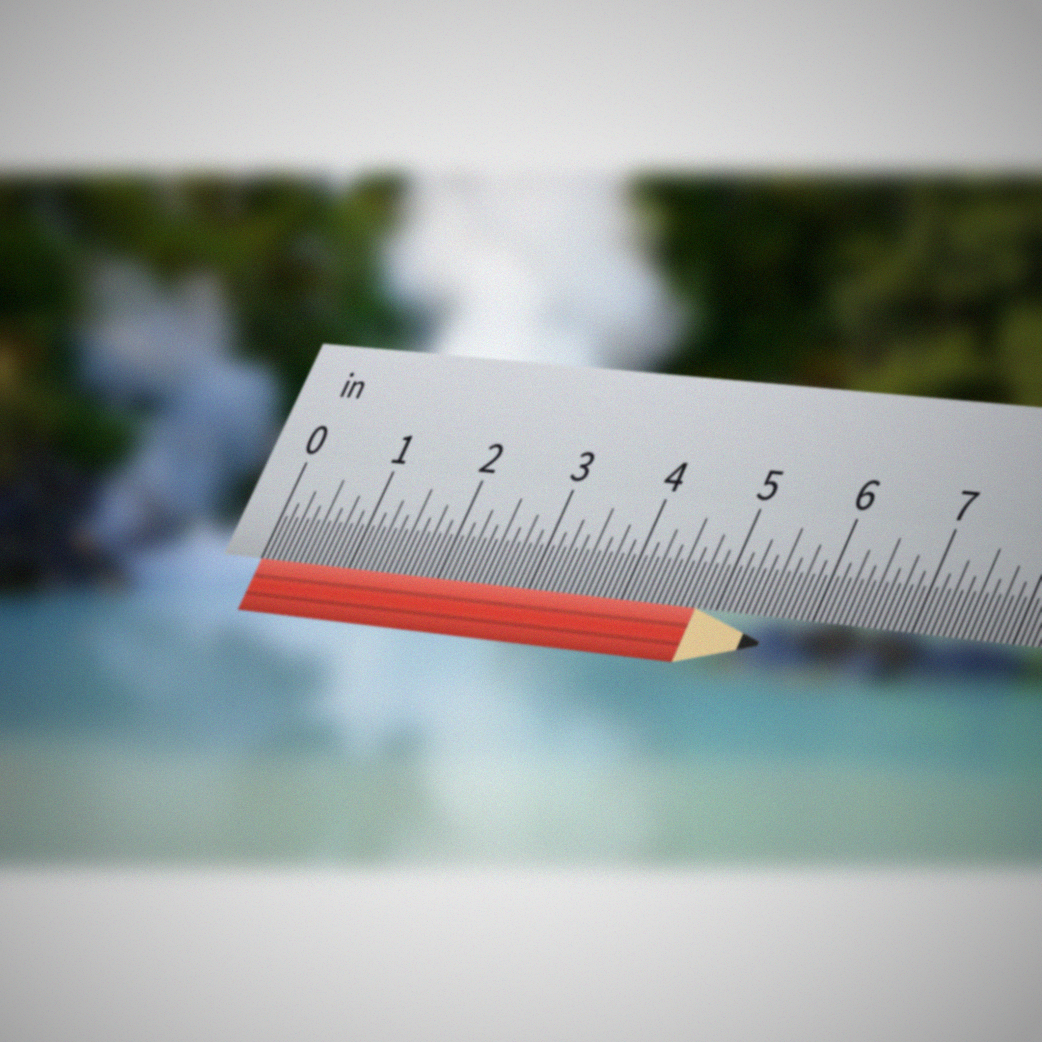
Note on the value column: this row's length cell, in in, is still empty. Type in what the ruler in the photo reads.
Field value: 5.5625 in
